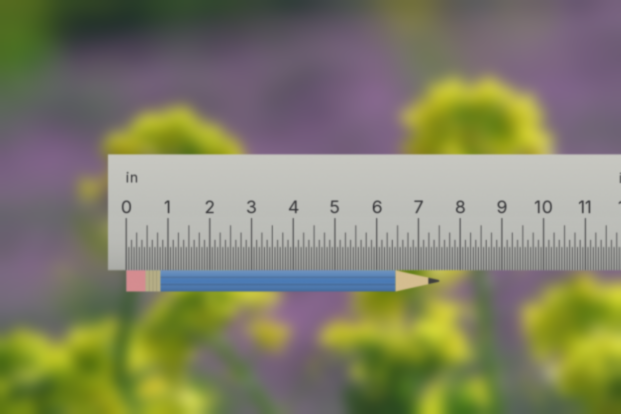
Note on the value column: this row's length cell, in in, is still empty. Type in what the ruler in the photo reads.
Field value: 7.5 in
